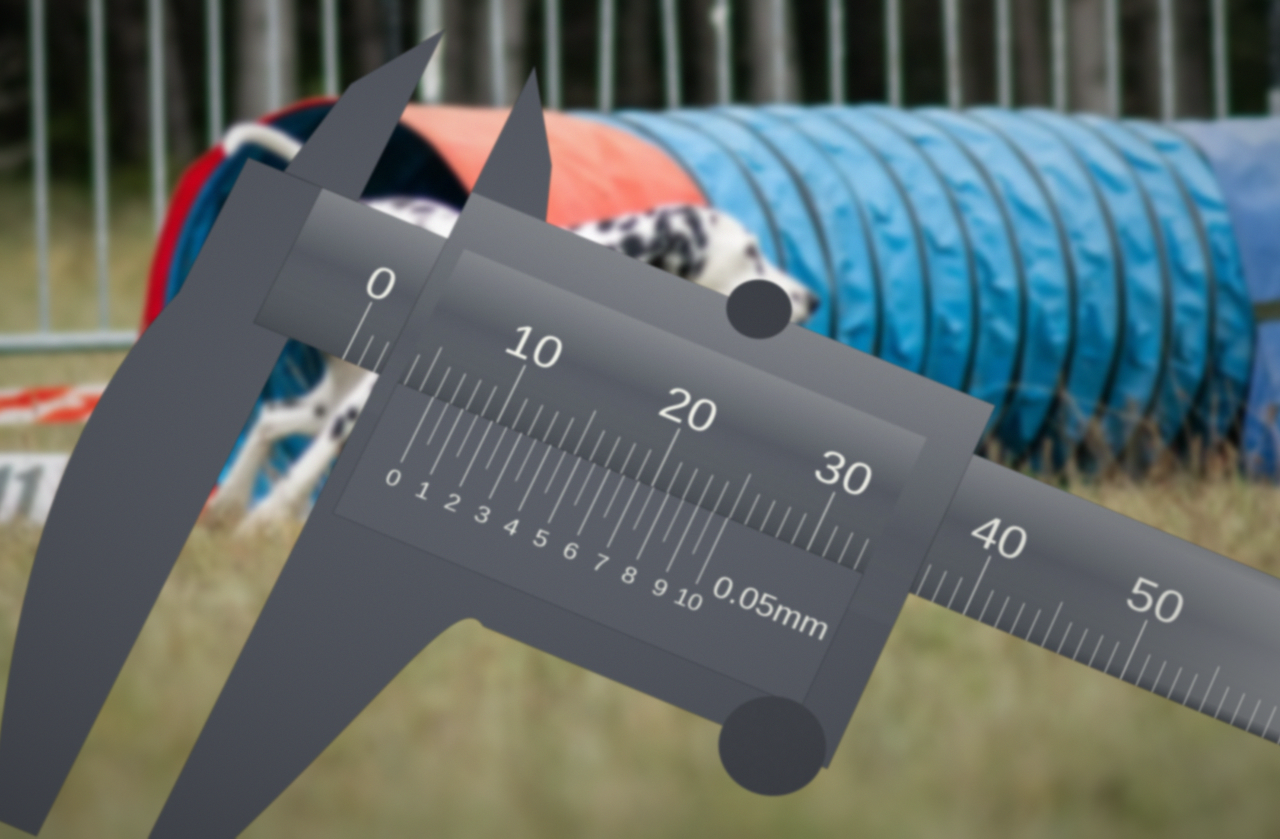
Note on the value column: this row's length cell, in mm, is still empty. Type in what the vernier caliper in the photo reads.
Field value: 5.9 mm
